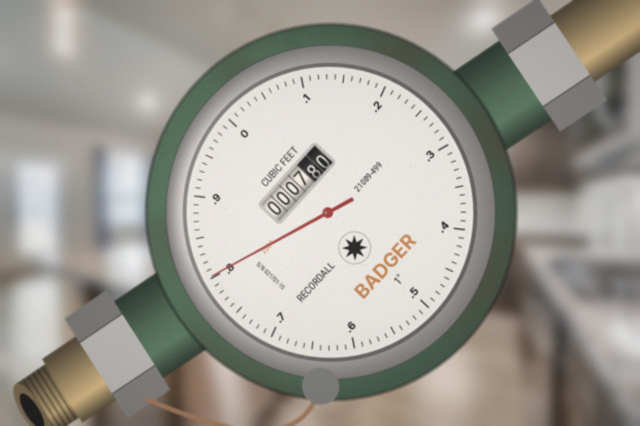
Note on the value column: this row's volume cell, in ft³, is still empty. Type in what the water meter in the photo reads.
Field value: 779.80 ft³
